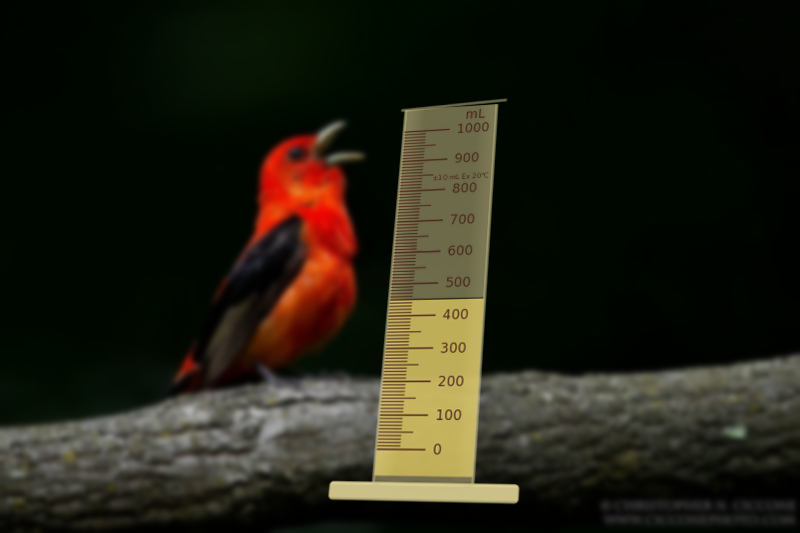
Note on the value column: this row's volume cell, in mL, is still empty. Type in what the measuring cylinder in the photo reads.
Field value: 450 mL
